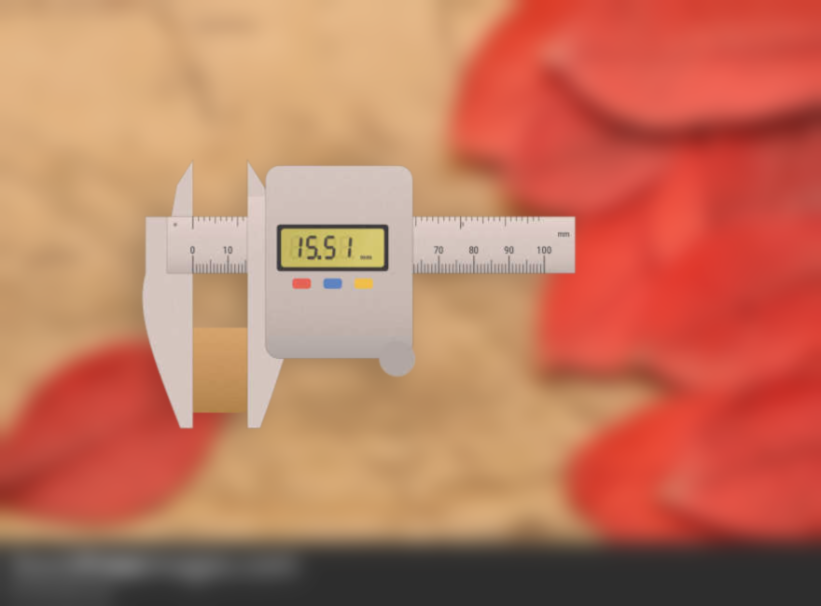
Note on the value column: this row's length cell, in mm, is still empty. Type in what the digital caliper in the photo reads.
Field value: 15.51 mm
